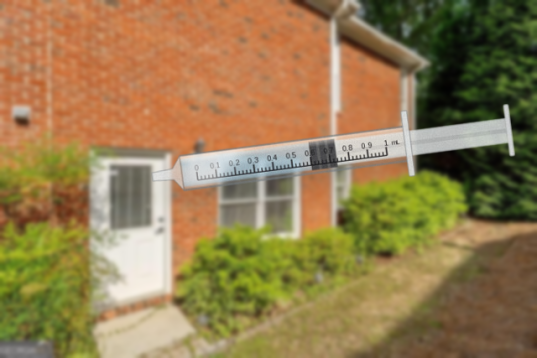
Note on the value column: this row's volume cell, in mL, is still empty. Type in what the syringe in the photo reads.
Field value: 0.6 mL
